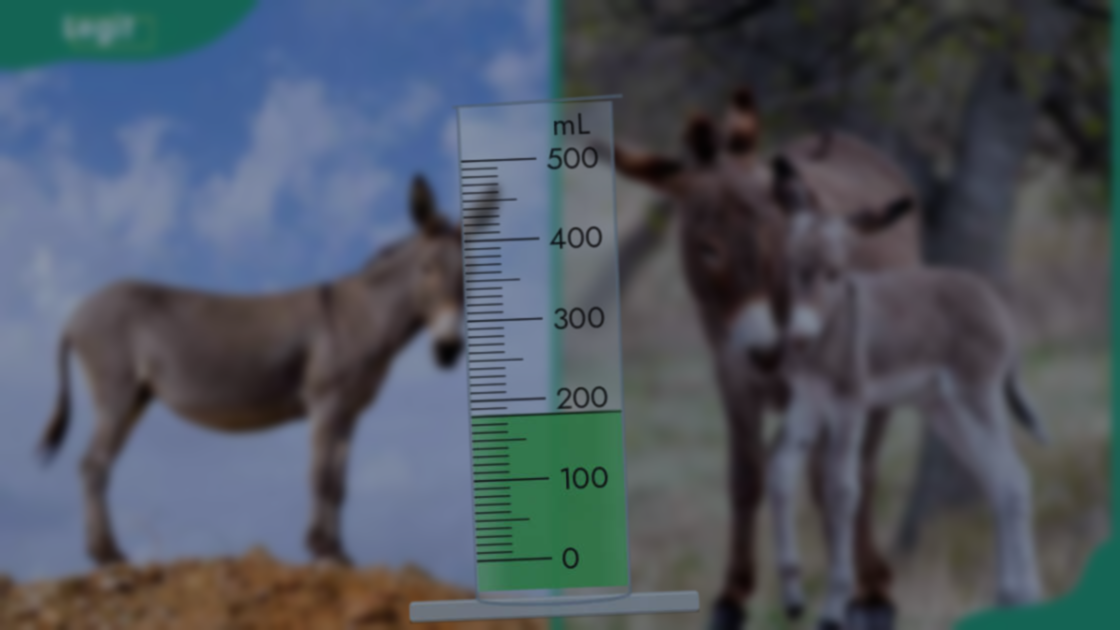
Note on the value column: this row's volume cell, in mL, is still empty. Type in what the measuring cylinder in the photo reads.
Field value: 180 mL
